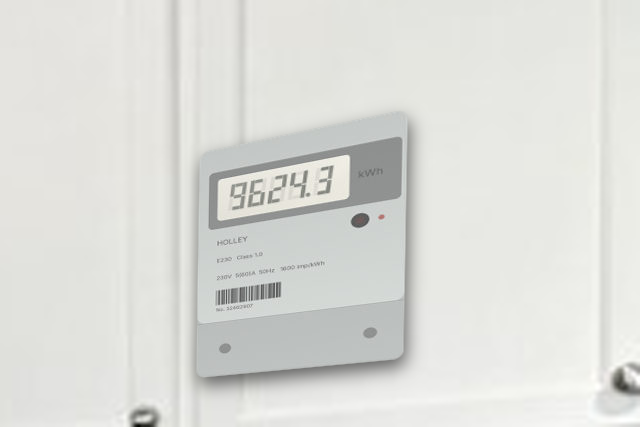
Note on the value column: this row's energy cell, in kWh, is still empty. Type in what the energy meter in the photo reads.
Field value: 9624.3 kWh
